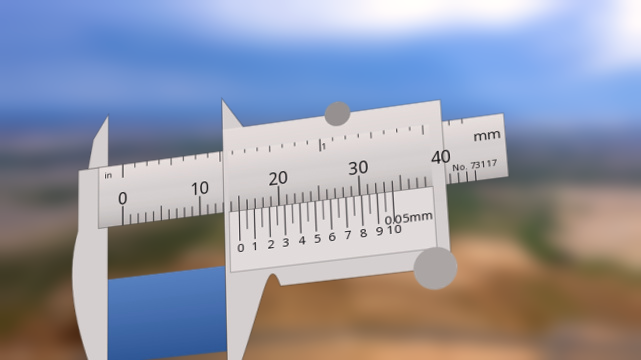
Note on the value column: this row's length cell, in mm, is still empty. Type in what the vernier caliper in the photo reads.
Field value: 15.0 mm
